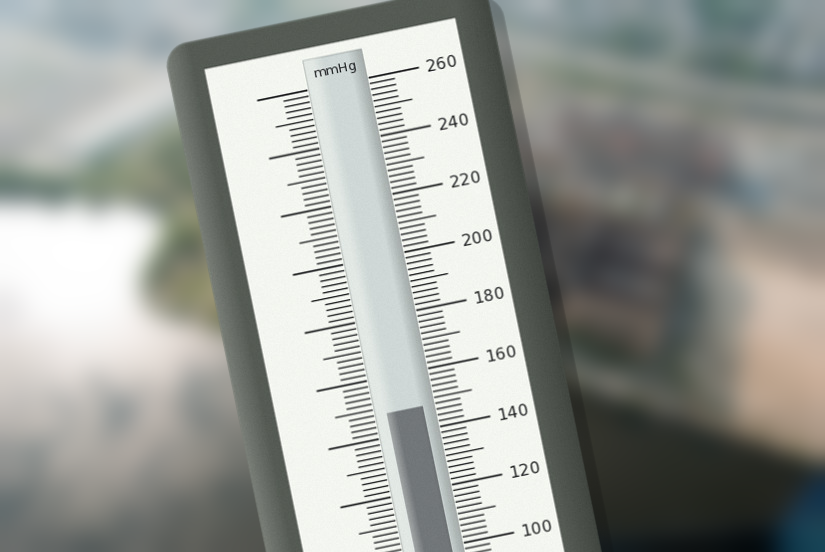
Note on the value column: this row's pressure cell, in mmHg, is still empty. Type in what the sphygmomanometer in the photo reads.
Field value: 148 mmHg
